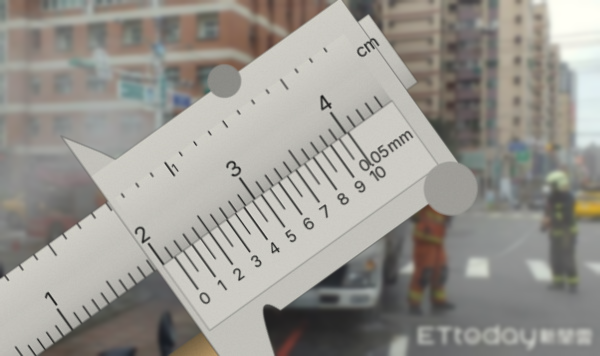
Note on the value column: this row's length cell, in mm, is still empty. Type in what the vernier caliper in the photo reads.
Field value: 21.2 mm
